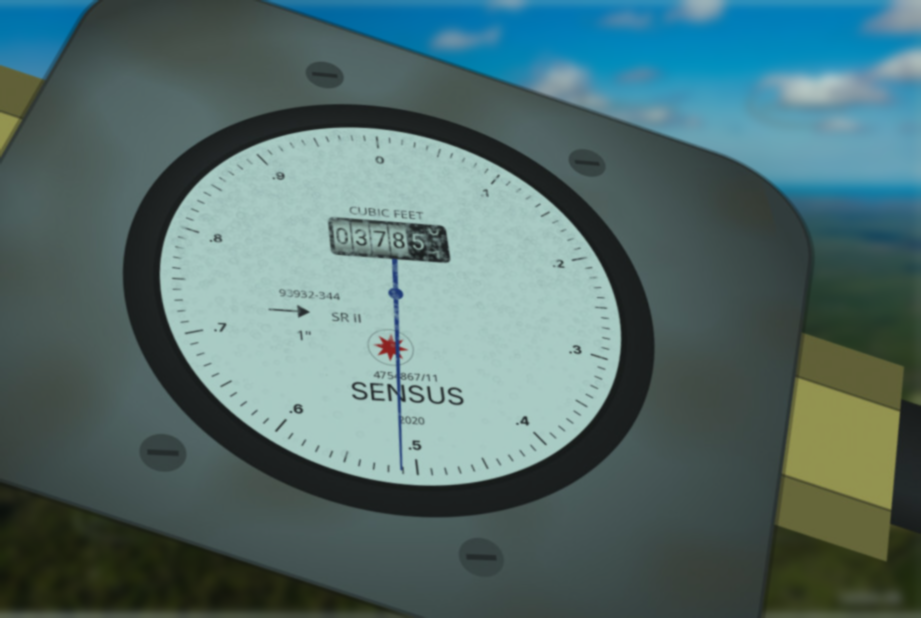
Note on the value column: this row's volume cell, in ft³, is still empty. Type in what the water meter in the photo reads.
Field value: 37850.51 ft³
